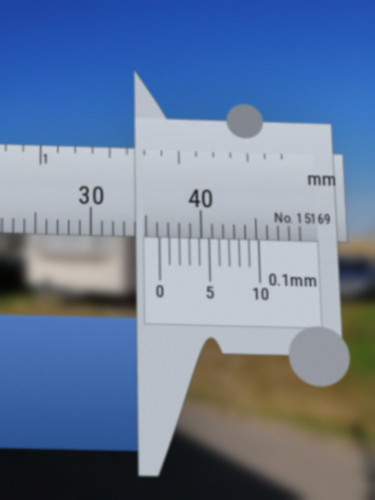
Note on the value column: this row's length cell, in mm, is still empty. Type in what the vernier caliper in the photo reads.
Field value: 36.2 mm
